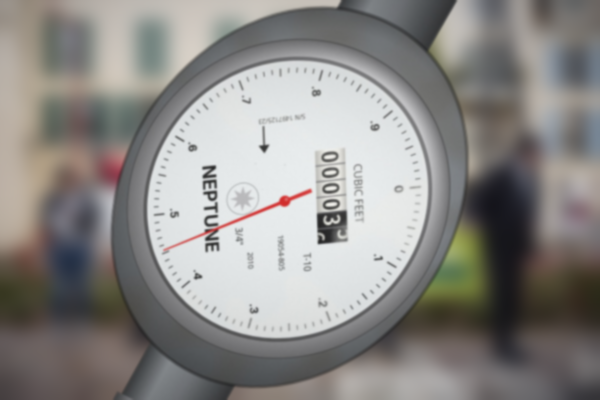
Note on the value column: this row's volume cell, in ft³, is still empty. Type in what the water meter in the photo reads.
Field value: 35.45 ft³
